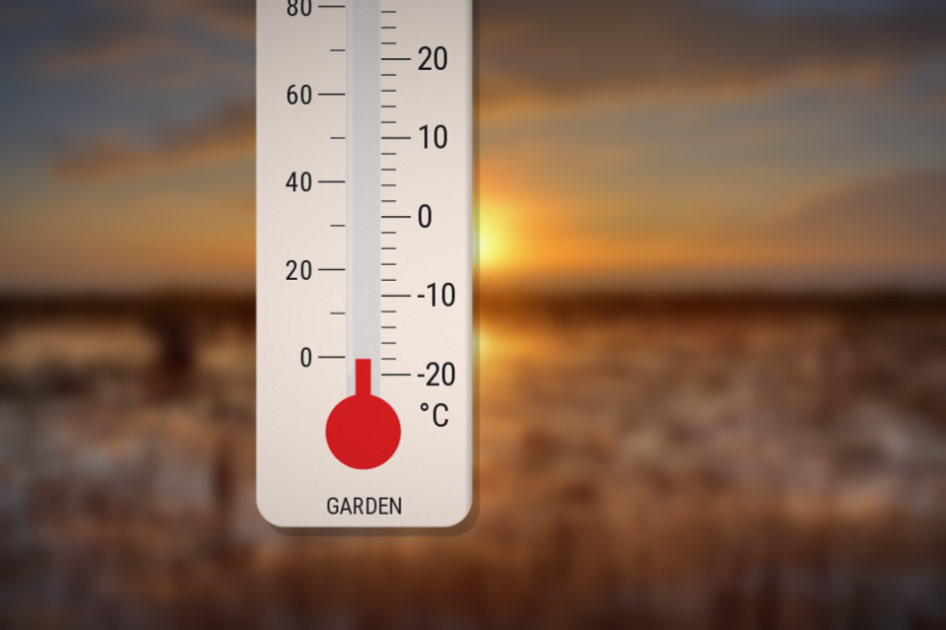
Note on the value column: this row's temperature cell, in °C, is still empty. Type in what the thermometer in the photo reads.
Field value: -18 °C
